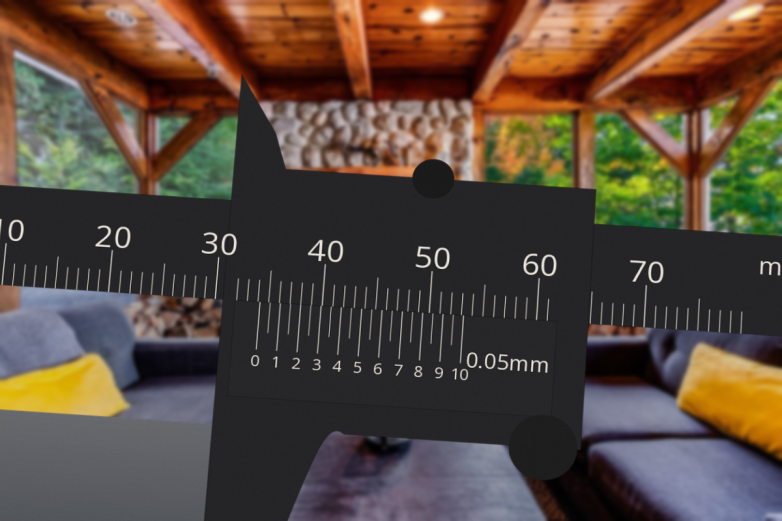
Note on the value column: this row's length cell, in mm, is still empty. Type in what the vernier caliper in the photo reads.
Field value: 34.2 mm
